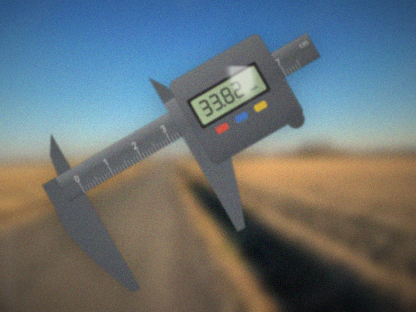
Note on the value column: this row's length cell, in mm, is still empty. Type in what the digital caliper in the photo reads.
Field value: 33.82 mm
